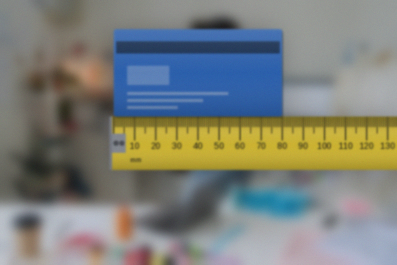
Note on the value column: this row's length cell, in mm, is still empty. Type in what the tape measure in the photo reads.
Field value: 80 mm
